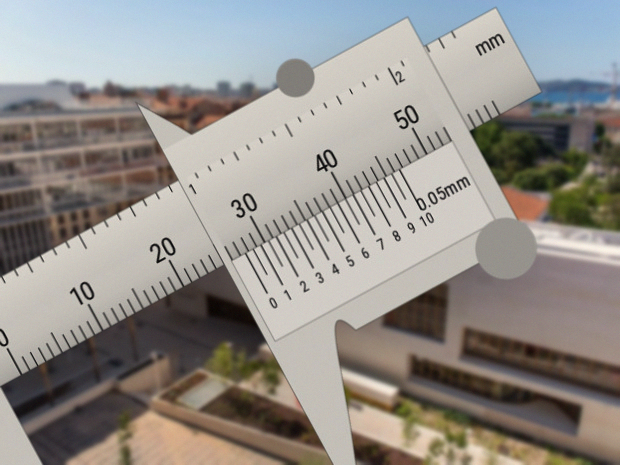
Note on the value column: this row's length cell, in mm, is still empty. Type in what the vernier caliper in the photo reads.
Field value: 27.6 mm
